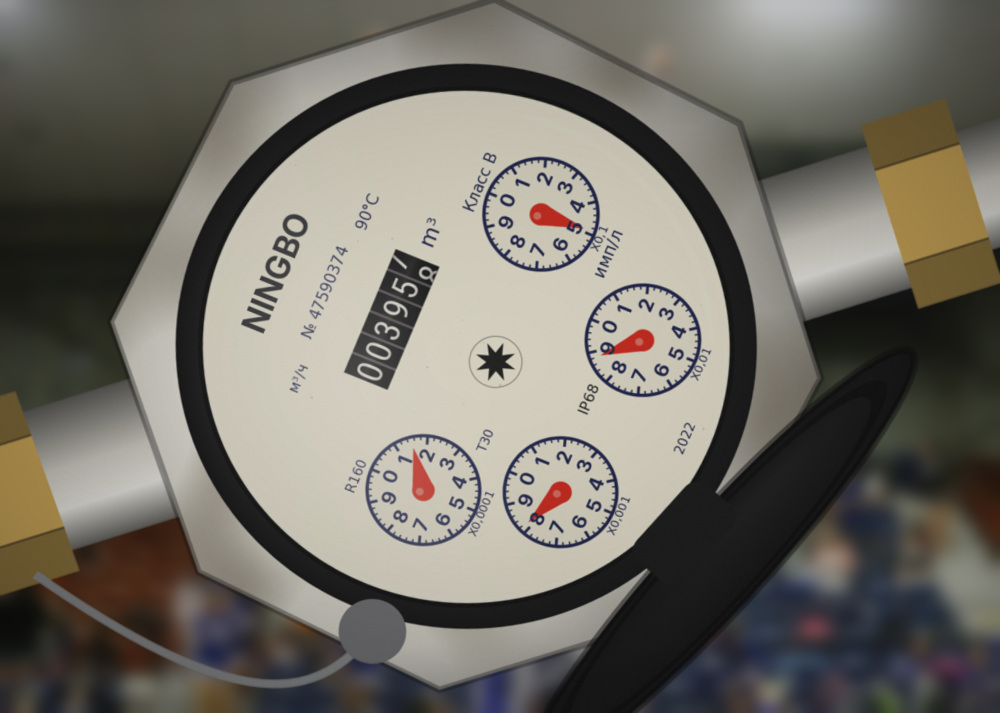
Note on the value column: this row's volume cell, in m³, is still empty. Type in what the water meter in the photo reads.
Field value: 3957.4881 m³
